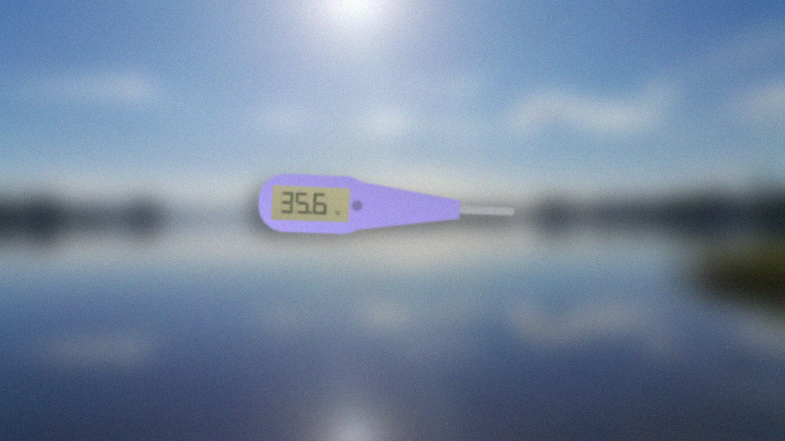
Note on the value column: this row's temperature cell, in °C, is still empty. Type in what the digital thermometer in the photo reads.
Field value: 35.6 °C
